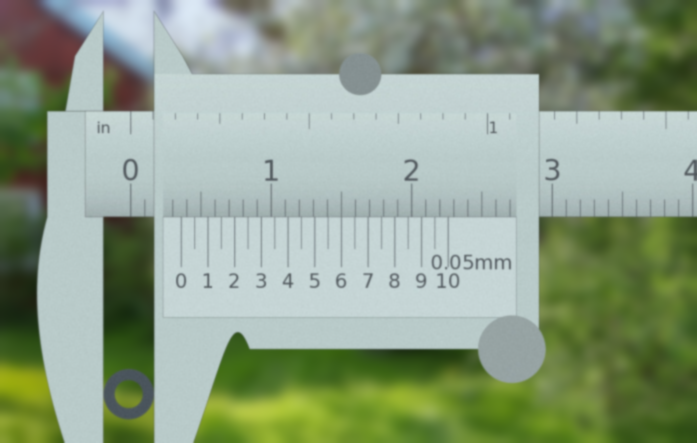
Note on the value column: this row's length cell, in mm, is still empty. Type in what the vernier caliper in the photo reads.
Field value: 3.6 mm
